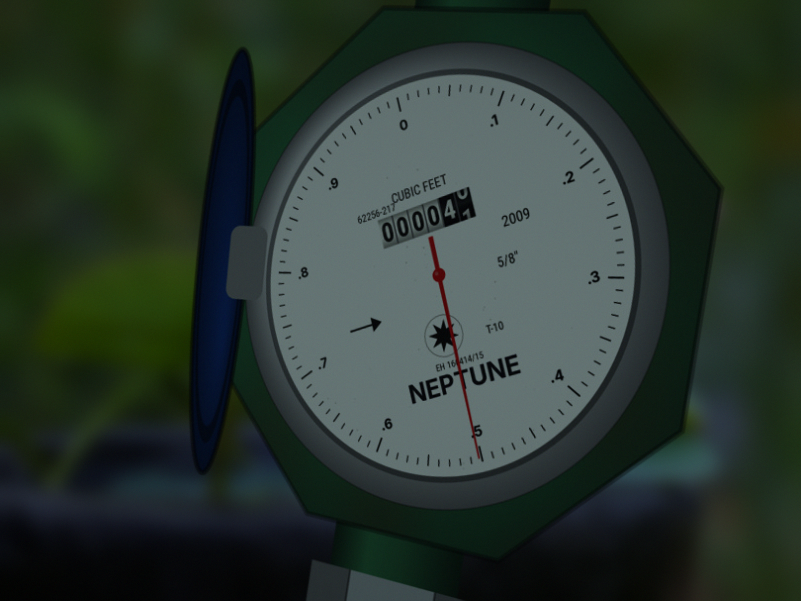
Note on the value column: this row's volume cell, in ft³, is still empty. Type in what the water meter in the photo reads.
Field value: 40.50 ft³
